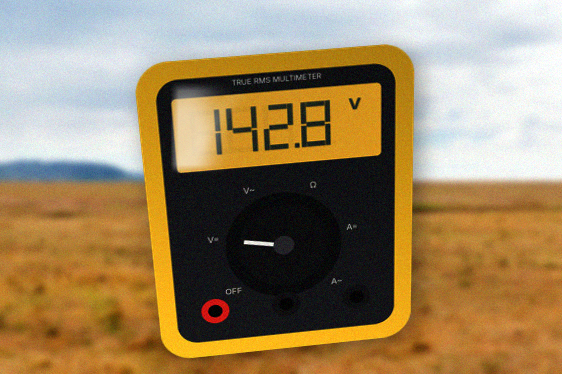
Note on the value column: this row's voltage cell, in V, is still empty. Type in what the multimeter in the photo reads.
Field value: 142.8 V
